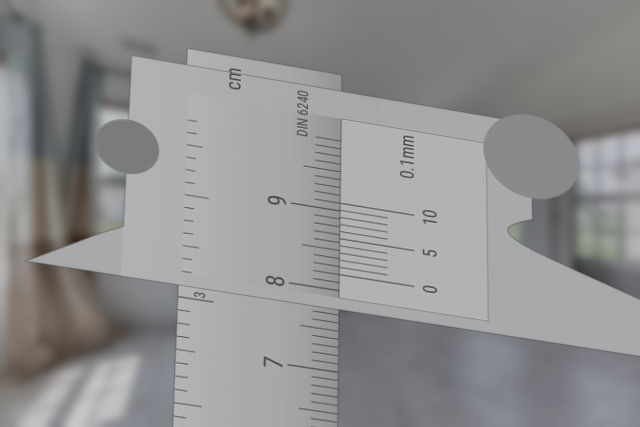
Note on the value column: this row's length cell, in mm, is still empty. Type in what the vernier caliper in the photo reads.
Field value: 82.0 mm
